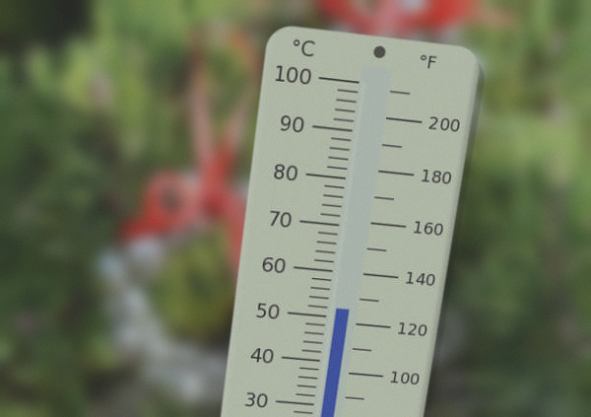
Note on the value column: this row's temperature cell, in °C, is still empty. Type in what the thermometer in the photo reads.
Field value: 52 °C
